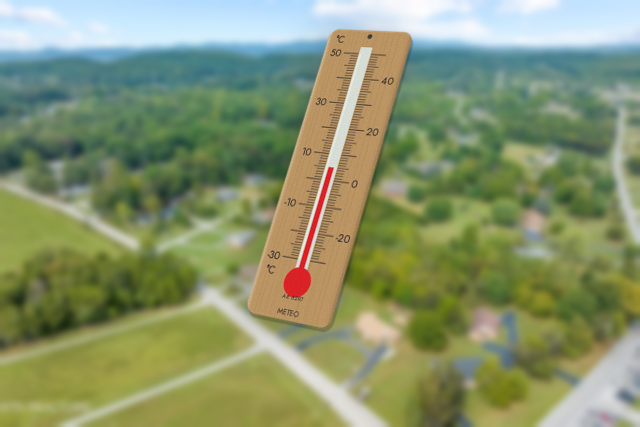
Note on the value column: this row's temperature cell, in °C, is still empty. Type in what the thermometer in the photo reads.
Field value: 5 °C
